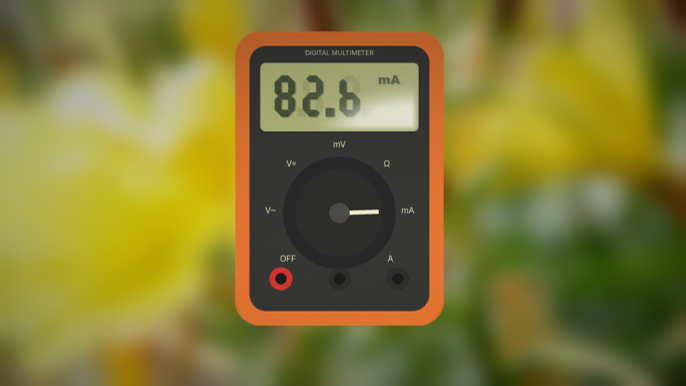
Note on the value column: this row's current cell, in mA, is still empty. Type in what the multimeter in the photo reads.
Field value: 82.6 mA
